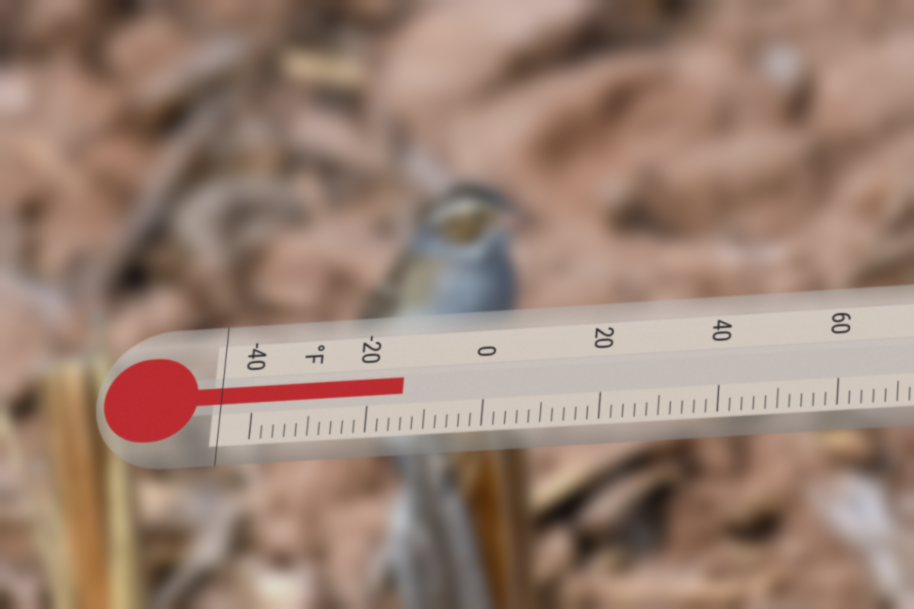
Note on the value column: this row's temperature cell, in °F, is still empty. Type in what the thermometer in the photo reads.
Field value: -14 °F
